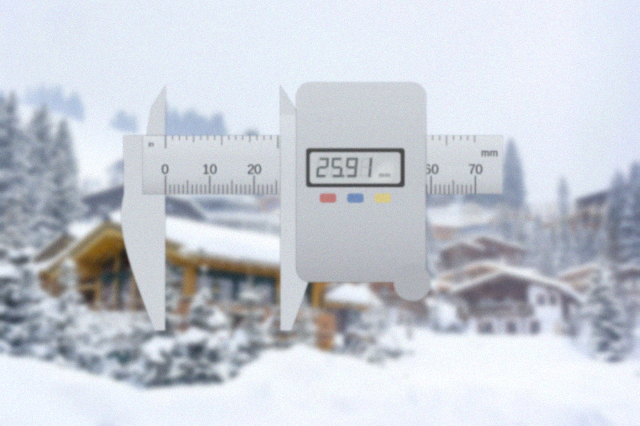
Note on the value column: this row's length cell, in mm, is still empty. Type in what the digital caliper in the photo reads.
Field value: 25.91 mm
